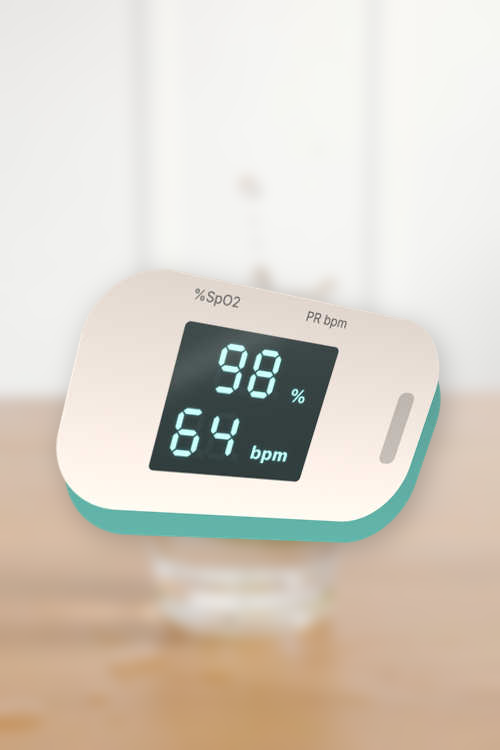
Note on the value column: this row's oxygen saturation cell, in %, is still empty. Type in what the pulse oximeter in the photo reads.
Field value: 98 %
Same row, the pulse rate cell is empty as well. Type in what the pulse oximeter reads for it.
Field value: 64 bpm
